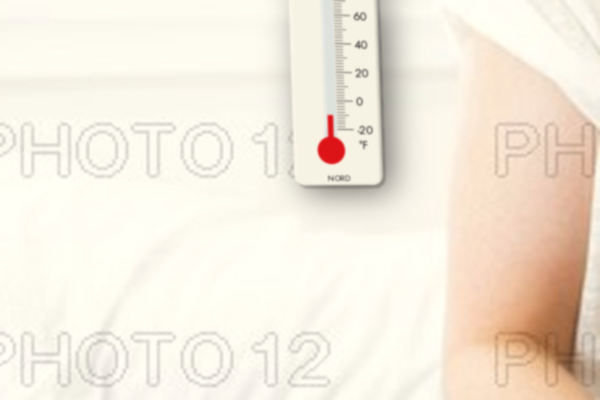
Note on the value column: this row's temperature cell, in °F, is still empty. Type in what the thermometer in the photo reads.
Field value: -10 °F
